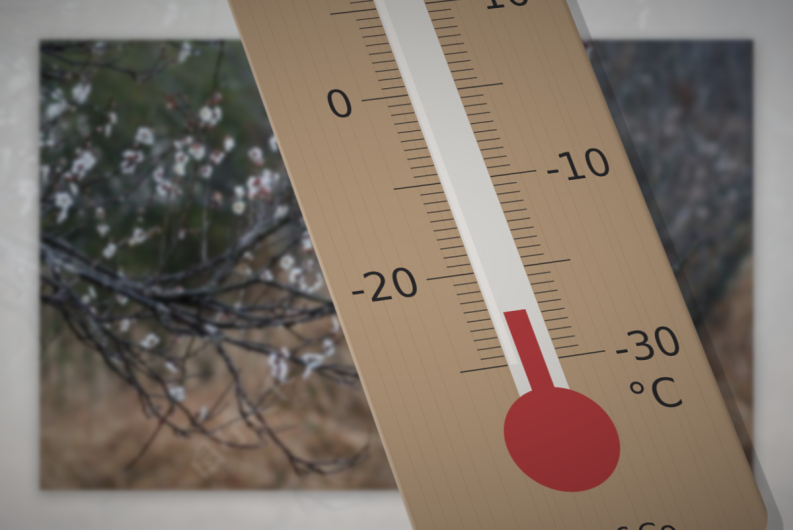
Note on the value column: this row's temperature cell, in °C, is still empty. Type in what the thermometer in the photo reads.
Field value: -24.5 °C
